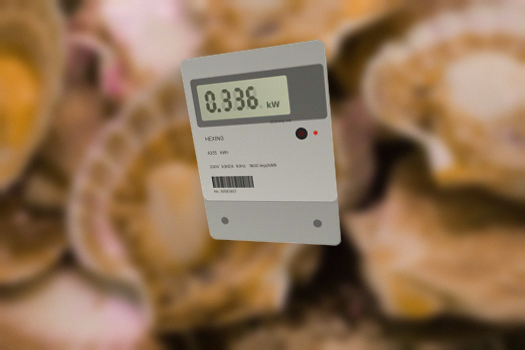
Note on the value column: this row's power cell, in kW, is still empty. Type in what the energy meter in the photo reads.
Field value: 0.336 kW
